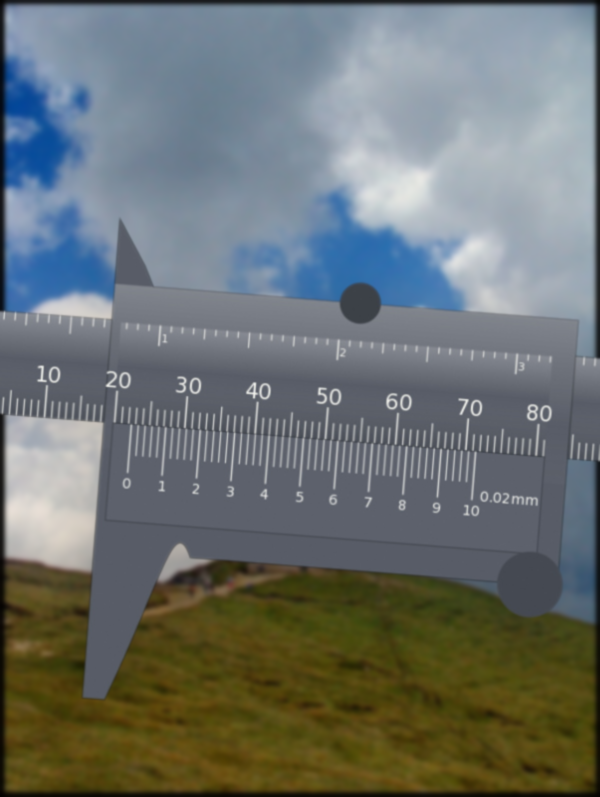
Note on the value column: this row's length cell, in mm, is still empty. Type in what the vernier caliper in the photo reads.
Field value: 22.4 mm
